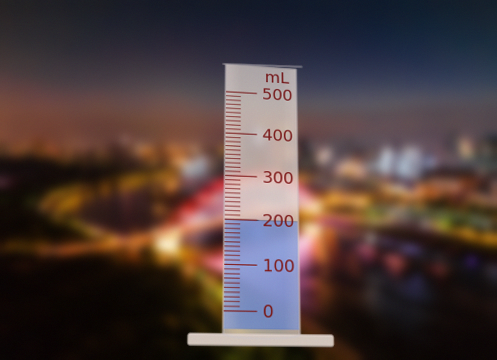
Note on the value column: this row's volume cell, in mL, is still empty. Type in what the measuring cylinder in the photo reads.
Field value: 200 mL
